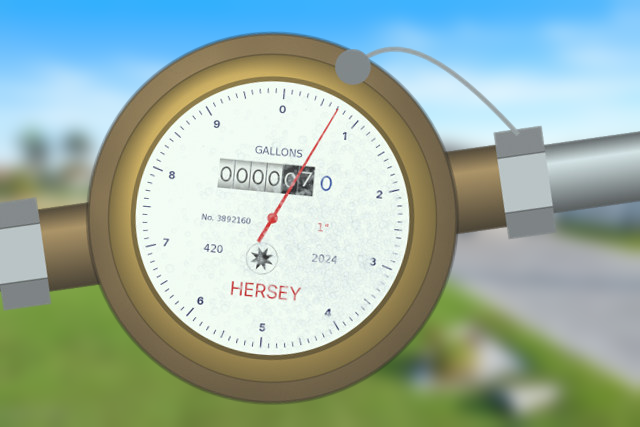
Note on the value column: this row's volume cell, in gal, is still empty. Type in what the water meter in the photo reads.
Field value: 70.7 gal
